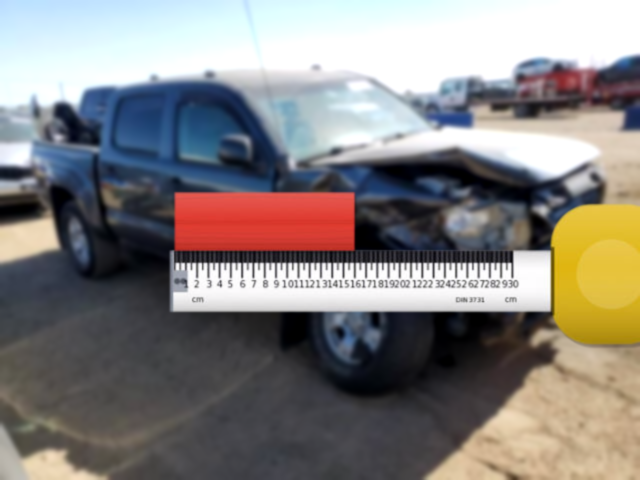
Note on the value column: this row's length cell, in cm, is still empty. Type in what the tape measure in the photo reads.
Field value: 16 cm
